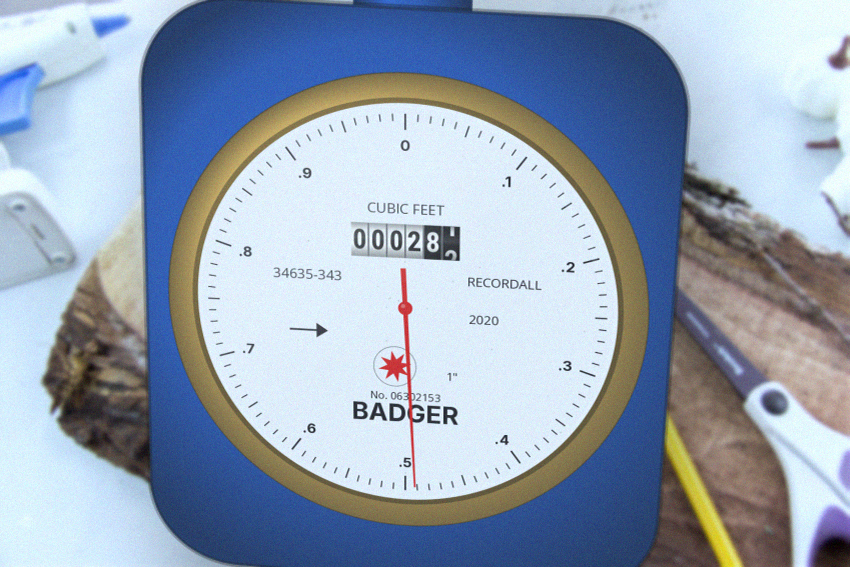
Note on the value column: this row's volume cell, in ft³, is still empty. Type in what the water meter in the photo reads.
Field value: 281.49 ft³
